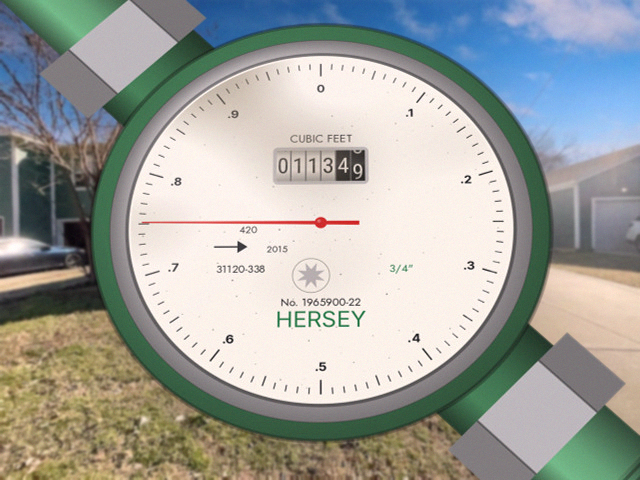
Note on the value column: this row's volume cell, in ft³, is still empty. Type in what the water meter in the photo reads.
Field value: 11348.75 ft³
